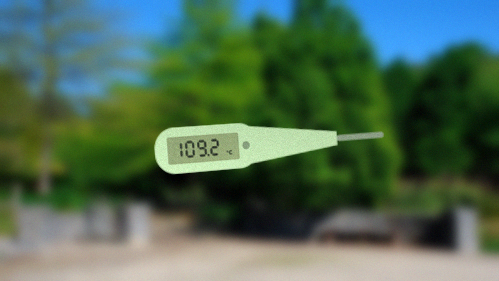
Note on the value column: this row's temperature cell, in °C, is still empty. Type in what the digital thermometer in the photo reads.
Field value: 109.2 °C
